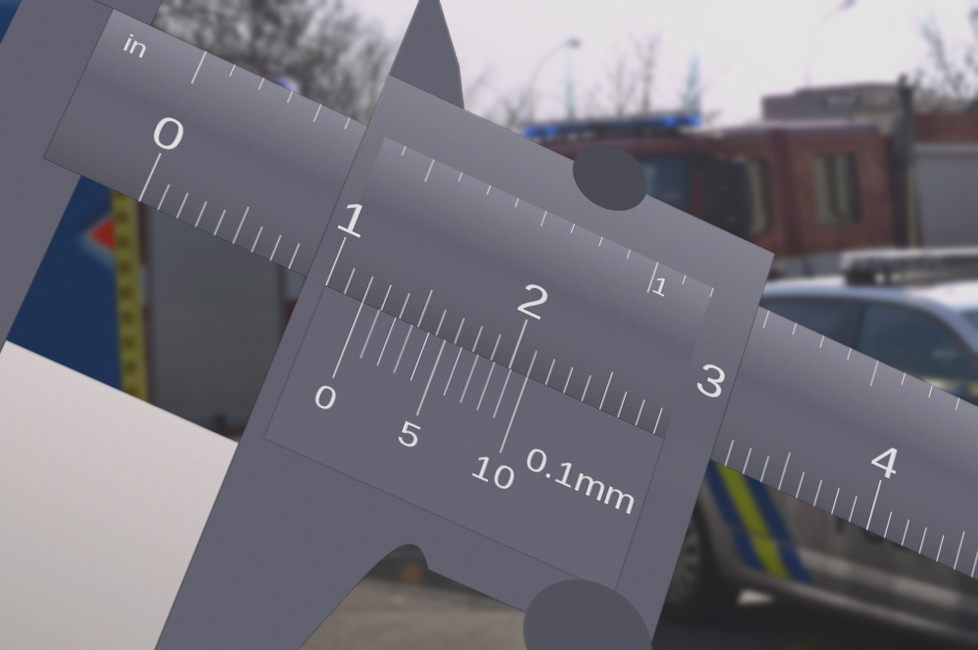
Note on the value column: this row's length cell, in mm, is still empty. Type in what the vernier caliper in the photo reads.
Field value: 12.0 mm
